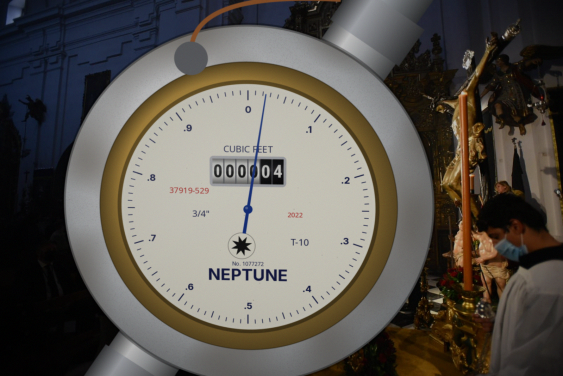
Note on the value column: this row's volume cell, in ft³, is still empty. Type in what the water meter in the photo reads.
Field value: 4.02 ft³
